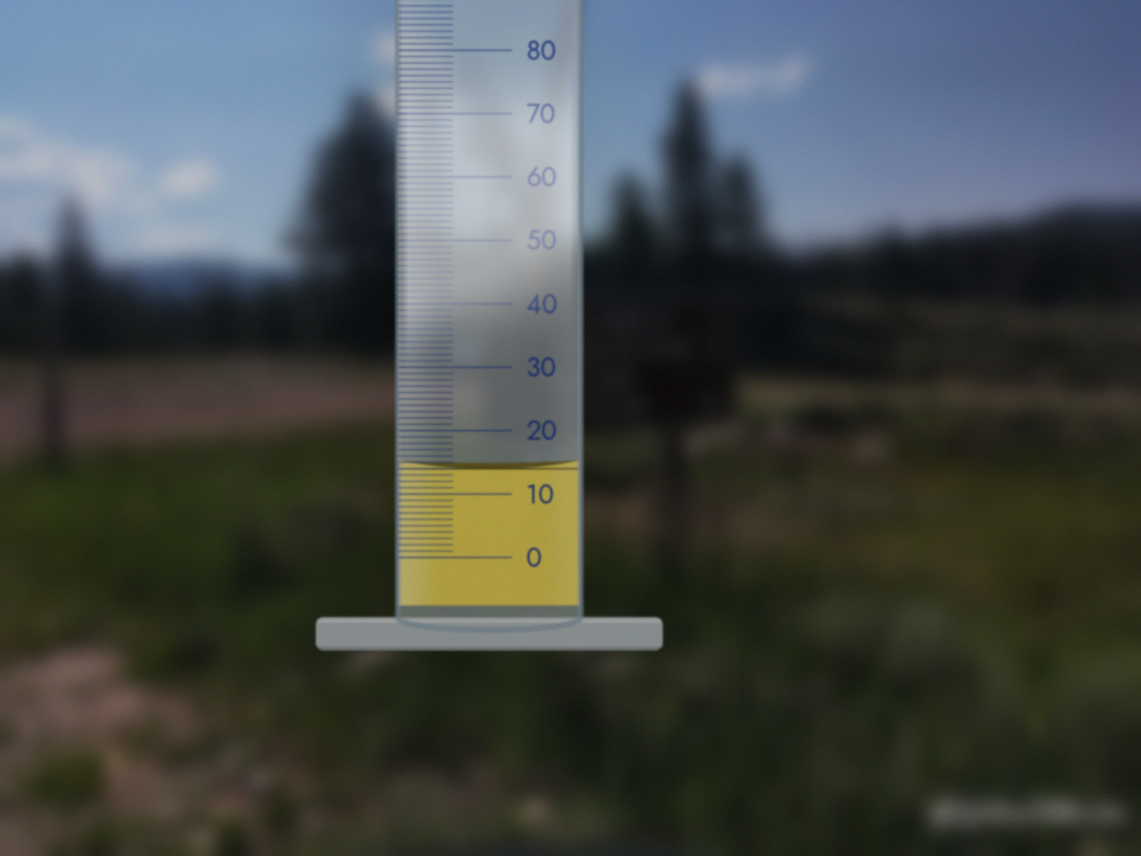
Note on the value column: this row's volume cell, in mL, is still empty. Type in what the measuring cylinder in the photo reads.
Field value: 14 mL
